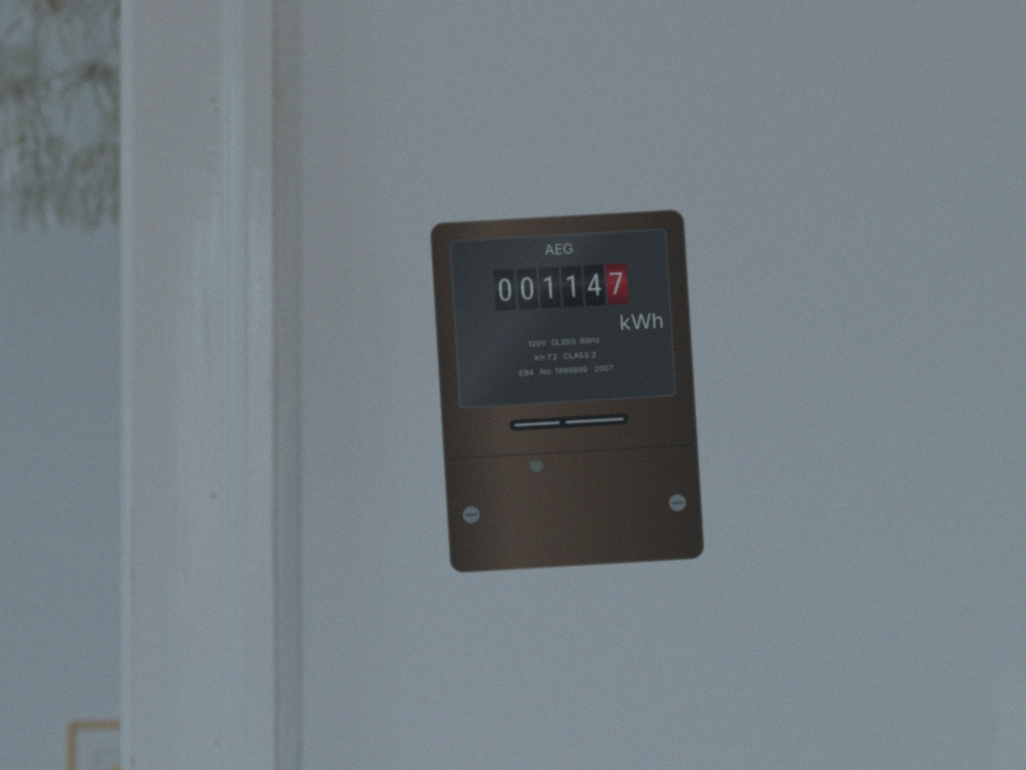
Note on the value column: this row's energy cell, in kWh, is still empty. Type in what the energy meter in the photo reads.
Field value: 114.7 kWh
